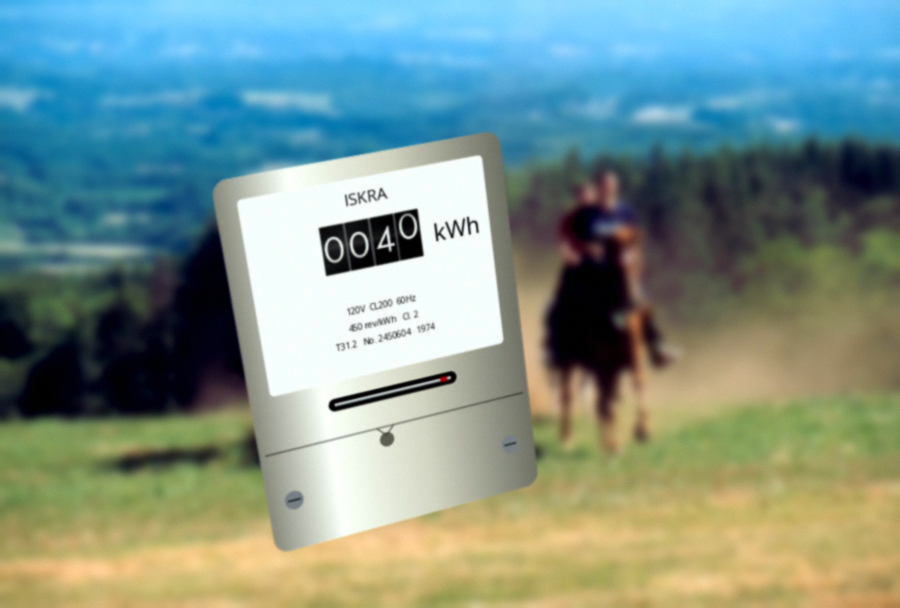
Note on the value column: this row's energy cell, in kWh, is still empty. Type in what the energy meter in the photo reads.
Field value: 40 kWh
